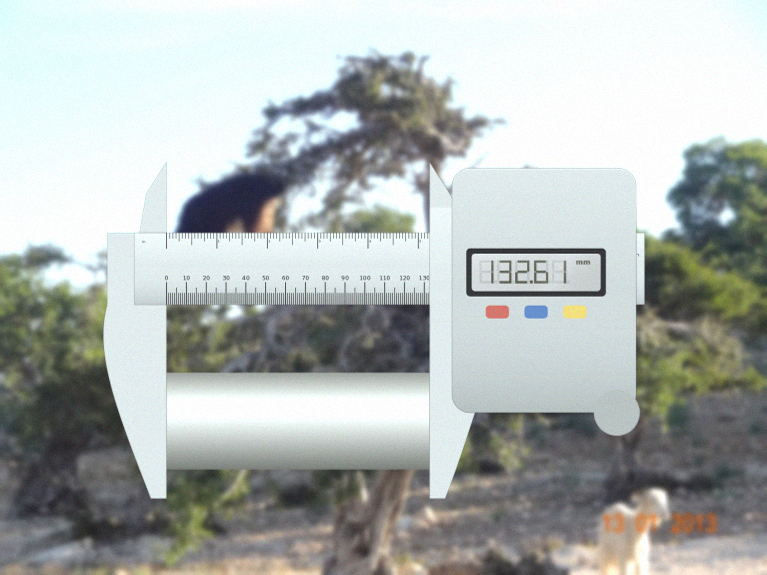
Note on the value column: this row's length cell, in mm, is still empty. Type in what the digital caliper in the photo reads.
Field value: 132.61 mm
